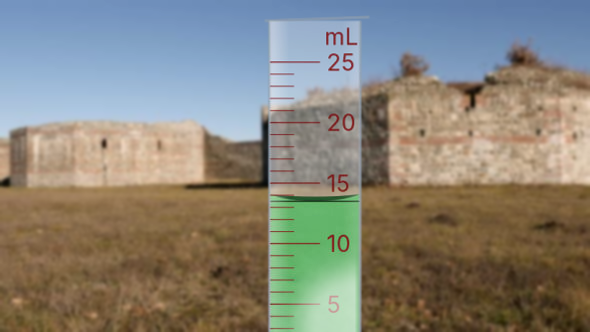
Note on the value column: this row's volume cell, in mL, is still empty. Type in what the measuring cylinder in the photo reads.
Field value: 13.5 mL
